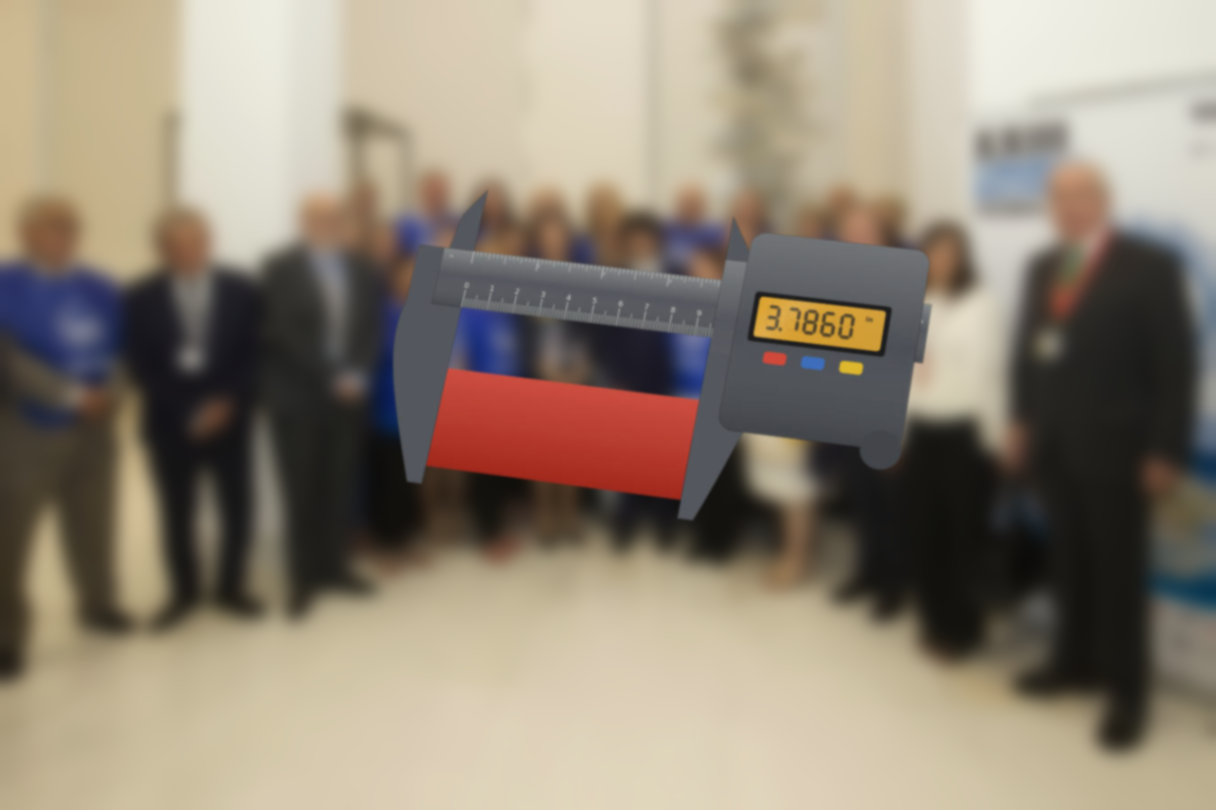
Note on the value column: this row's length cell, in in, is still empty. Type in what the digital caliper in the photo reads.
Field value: 3.7860 in
